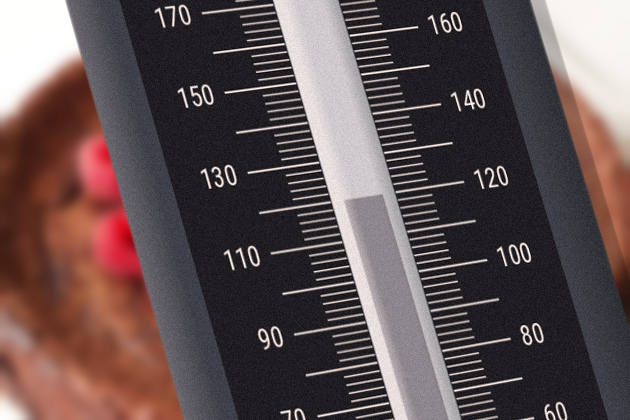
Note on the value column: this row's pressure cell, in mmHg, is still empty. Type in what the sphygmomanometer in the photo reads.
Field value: 120 mmHg
